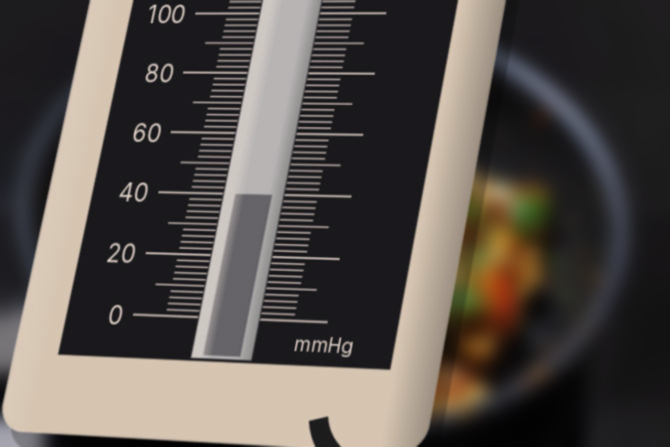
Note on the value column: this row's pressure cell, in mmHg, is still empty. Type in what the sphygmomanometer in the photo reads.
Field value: 40 mmHg
